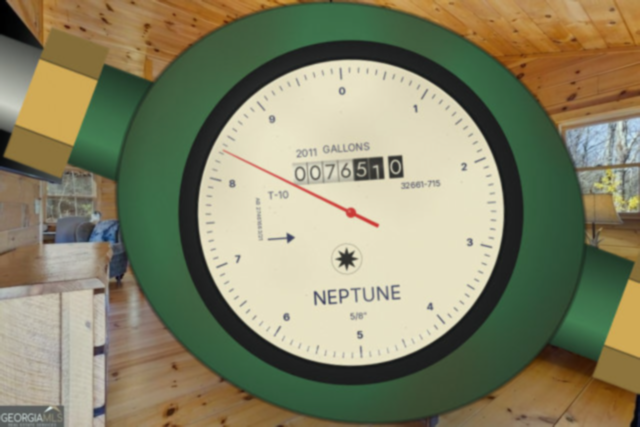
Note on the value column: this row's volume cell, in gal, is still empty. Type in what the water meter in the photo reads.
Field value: 76508.3 gal
